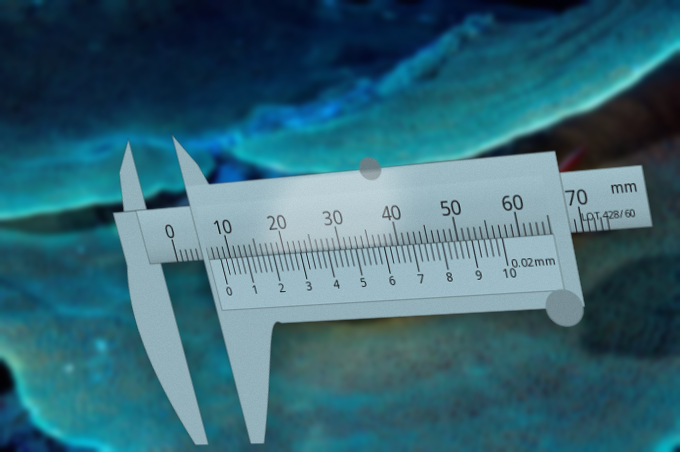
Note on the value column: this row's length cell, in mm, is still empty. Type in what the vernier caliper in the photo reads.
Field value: 8.2 mm
